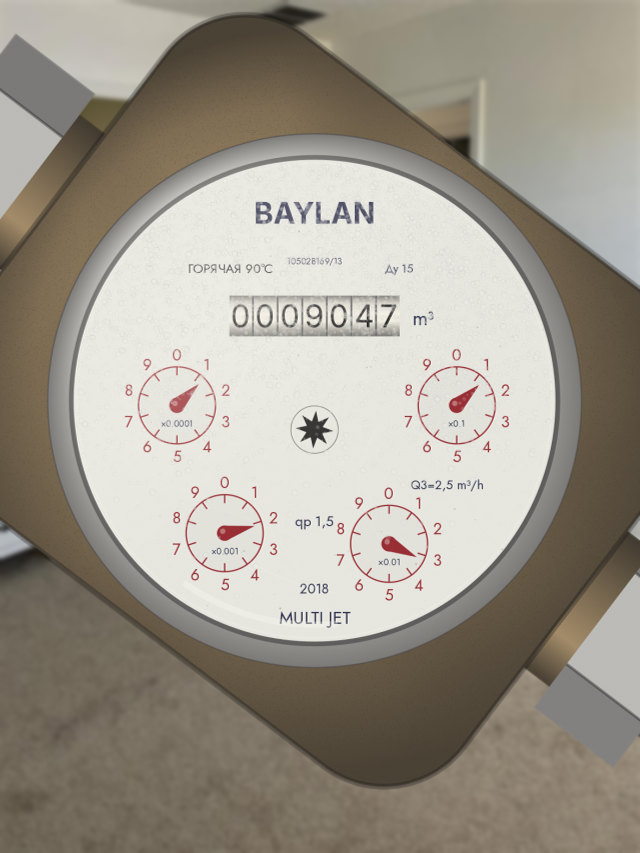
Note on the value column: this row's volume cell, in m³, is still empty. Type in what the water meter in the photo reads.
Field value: 9047.1321 m³
